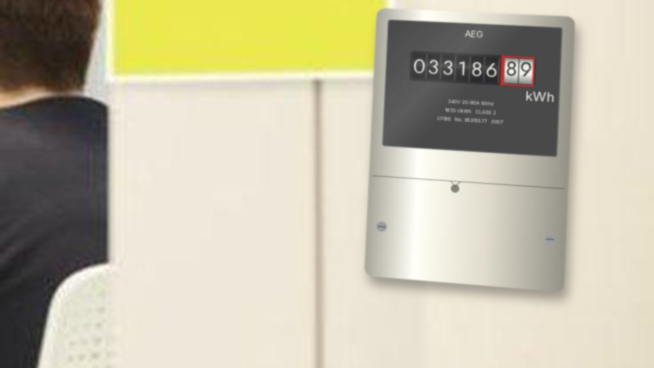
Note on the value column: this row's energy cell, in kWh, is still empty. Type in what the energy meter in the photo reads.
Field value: 33186.89 kWh
